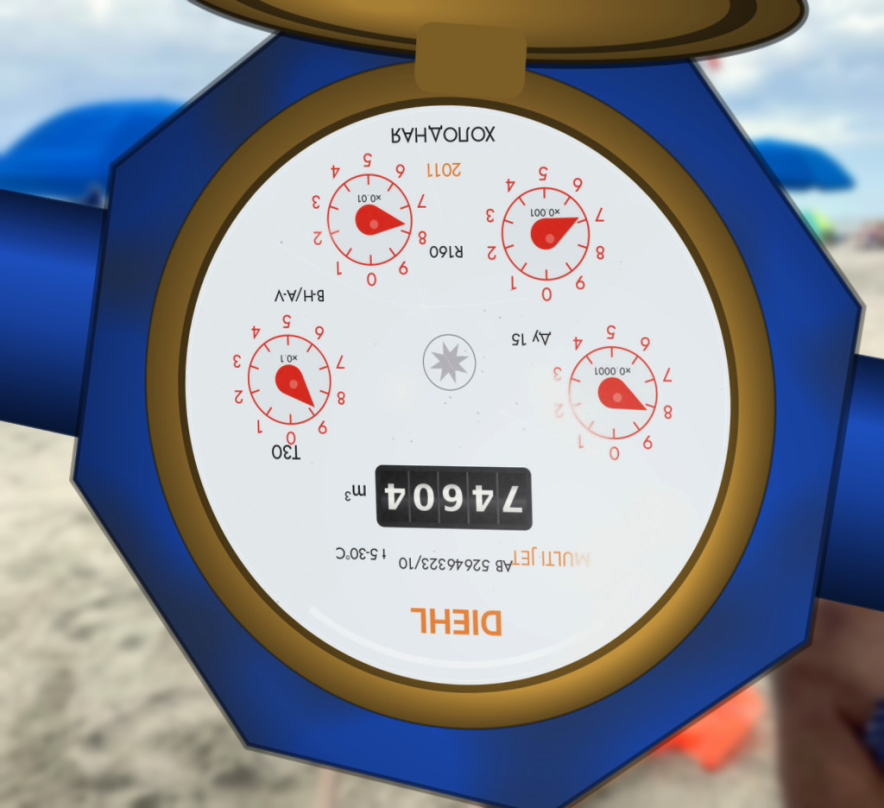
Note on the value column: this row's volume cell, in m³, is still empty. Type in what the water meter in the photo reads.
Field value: 74604.8768 m³
